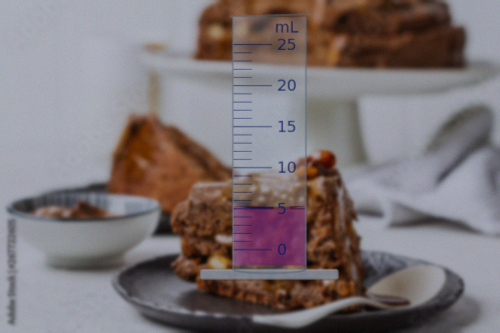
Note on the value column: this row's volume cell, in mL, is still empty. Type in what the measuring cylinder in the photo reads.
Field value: 5 mL
